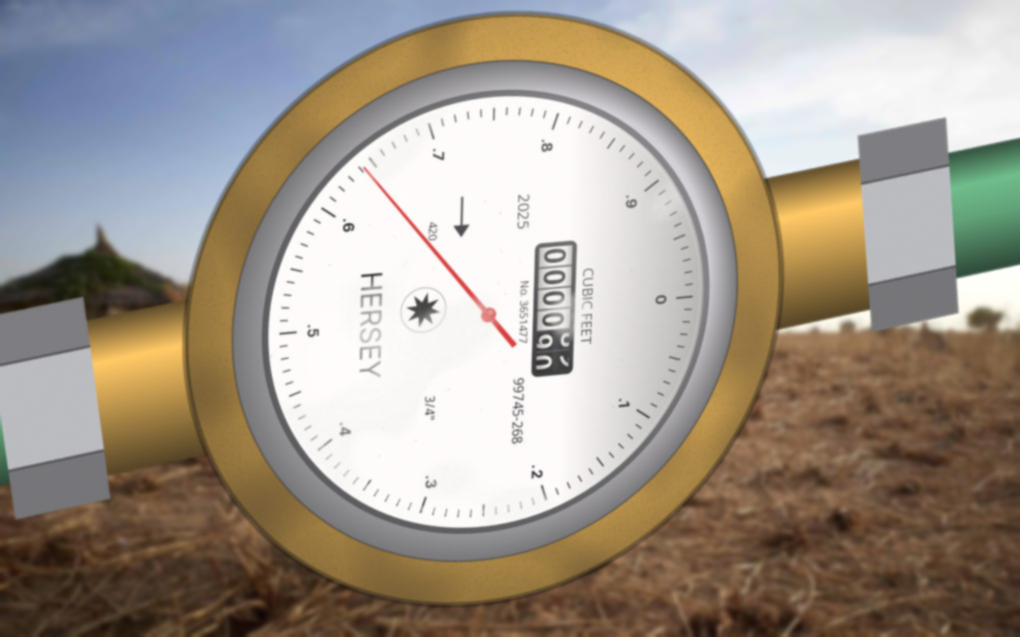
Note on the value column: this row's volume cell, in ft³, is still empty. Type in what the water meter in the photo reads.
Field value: 89.64 ft³
